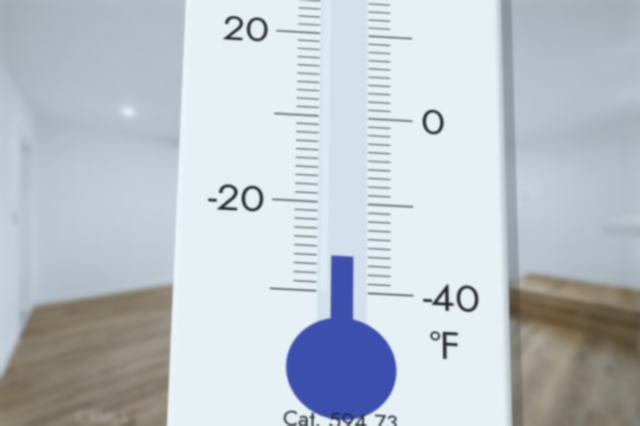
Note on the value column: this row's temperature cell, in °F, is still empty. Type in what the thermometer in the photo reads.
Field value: -32 °F
